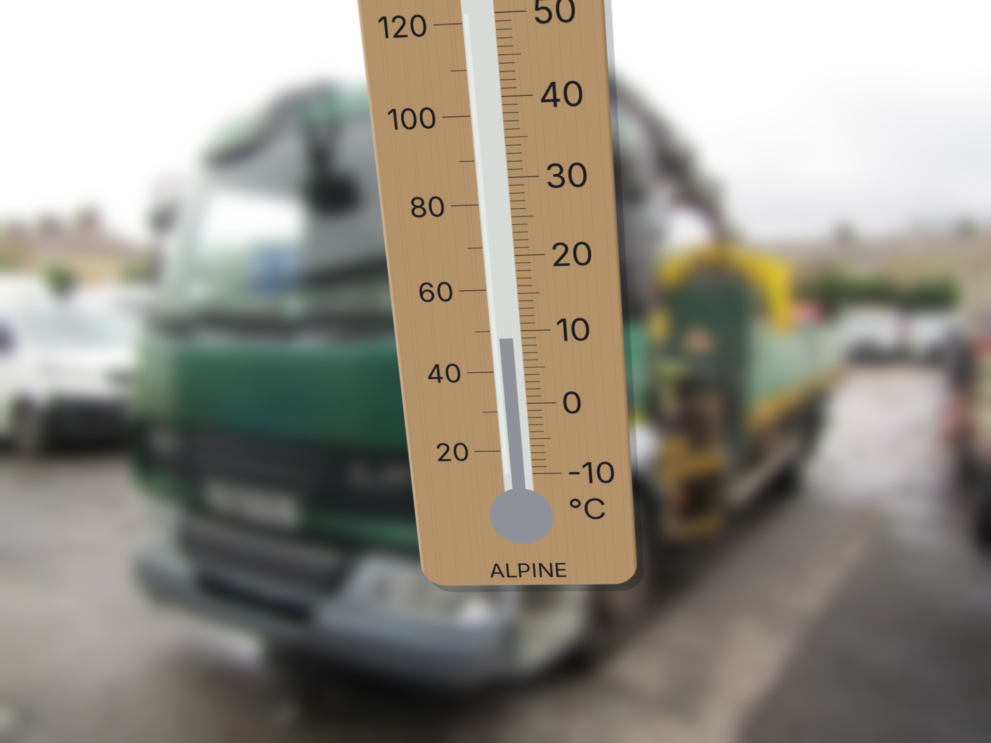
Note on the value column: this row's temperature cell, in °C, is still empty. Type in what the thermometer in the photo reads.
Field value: 9 °C
